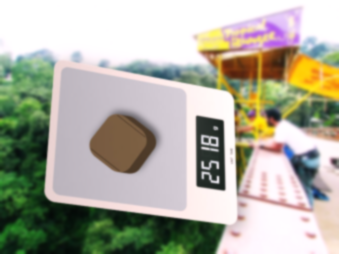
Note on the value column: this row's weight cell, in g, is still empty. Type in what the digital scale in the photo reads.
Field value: 2518 g
